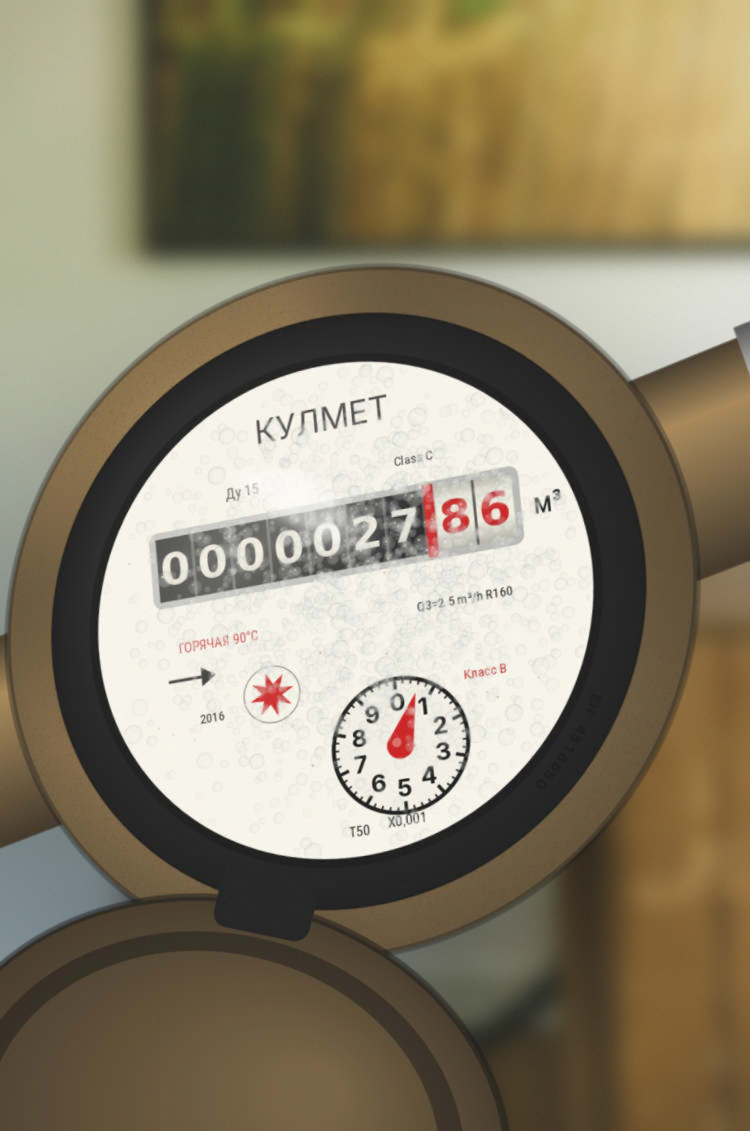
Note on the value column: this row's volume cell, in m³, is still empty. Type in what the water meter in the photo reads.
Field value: 27.860 m³
